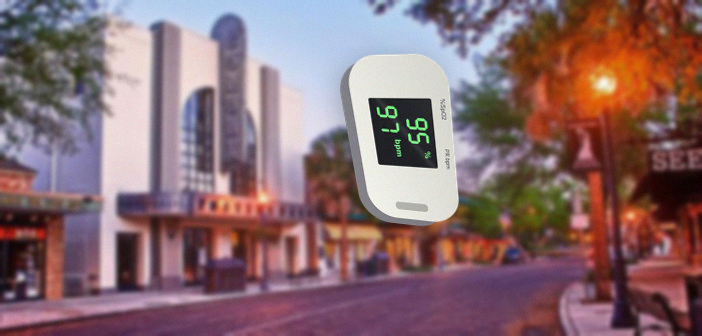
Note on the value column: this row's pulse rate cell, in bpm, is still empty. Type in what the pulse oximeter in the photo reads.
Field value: 97 bpm
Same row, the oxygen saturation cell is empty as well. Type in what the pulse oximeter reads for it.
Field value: 95 %
